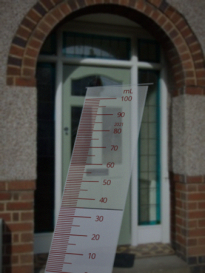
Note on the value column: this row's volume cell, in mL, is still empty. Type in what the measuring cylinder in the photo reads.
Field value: 35 mL
